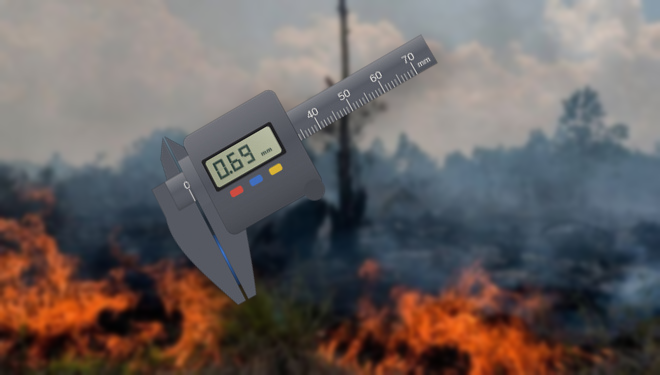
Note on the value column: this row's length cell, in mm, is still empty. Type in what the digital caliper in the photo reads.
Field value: 0.69 mm
